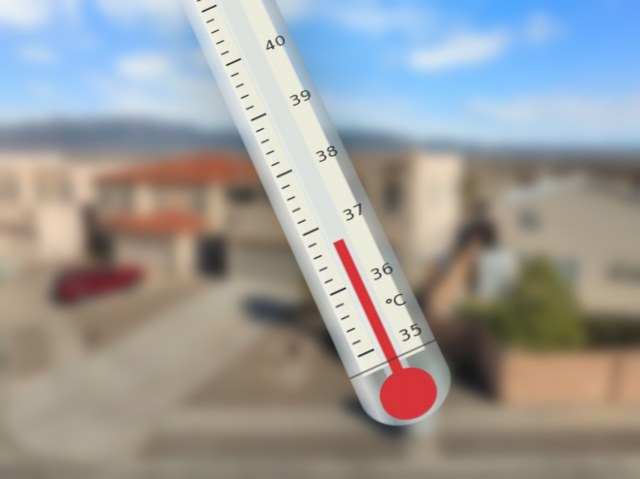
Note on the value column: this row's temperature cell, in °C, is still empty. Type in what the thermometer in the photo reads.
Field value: 36.7 °C
